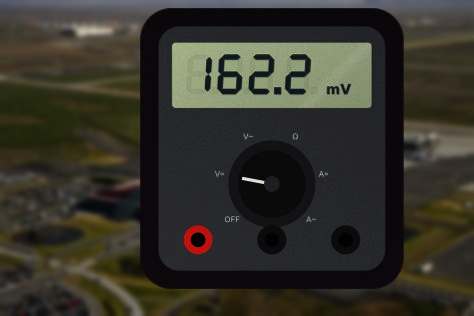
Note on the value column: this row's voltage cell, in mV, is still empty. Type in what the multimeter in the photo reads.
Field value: 162.2 mV
